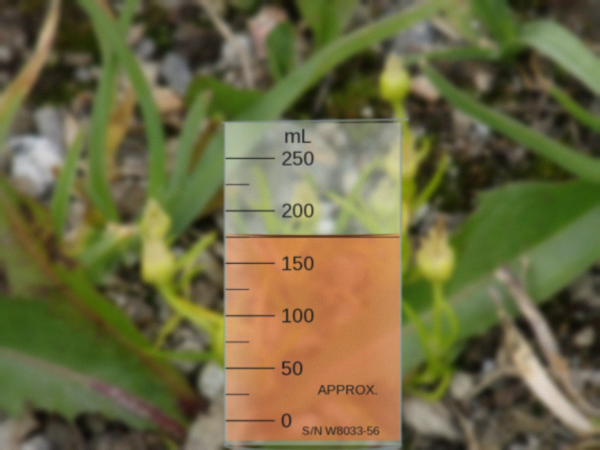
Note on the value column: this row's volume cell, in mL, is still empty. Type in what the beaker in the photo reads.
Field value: 175 mL
